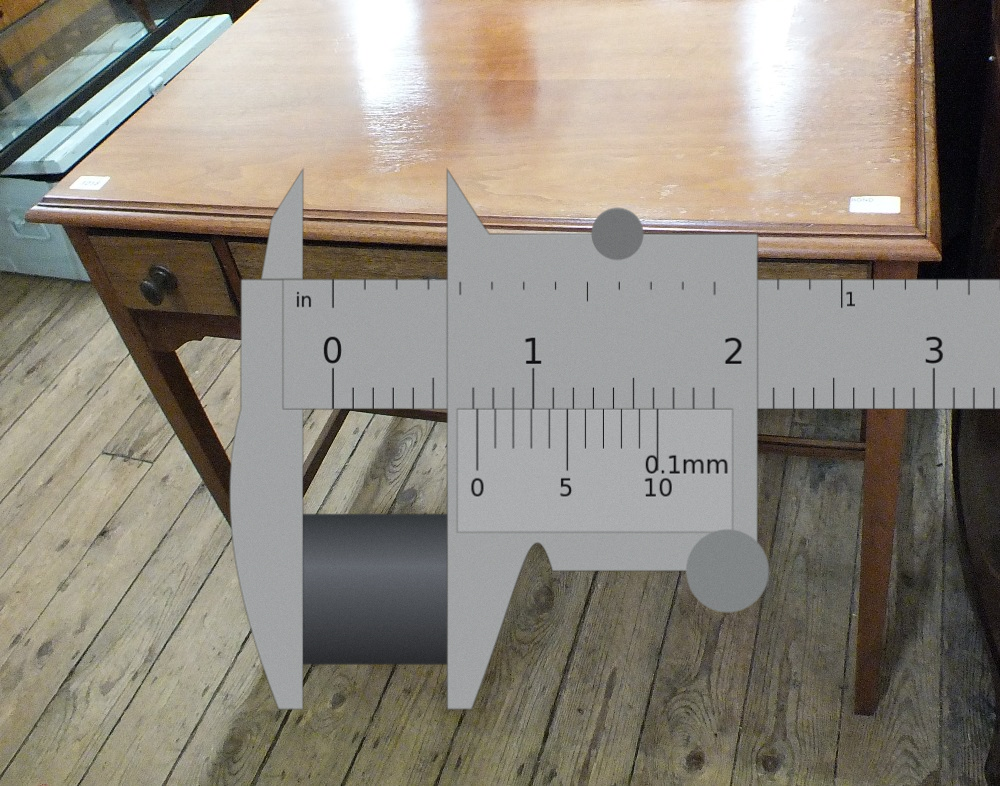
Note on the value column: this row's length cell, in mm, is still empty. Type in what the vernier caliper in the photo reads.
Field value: 7.2 mm
